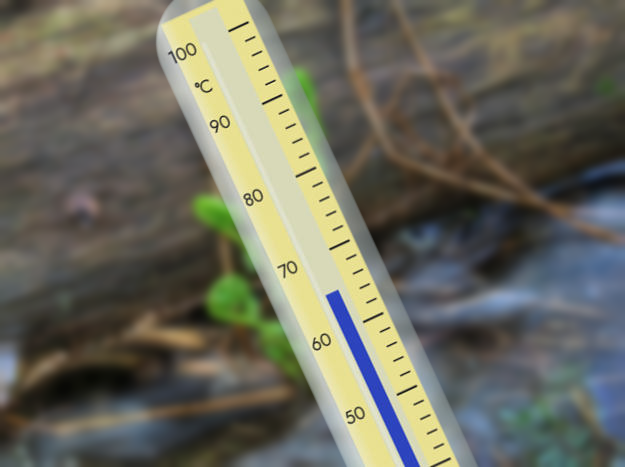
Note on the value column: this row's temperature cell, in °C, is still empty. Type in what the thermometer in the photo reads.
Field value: 65 °C
